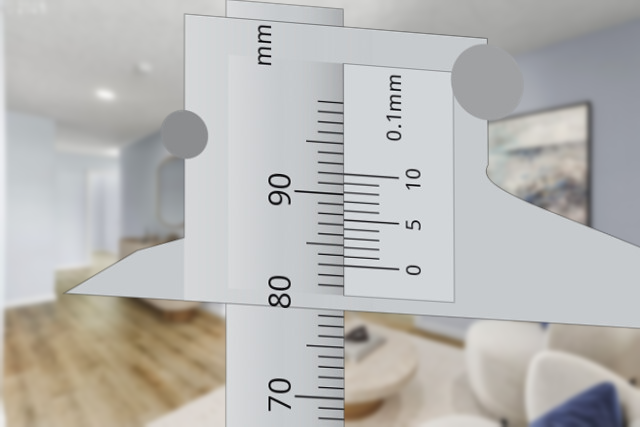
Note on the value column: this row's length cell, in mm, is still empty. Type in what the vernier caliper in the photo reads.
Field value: 83.0 mm
